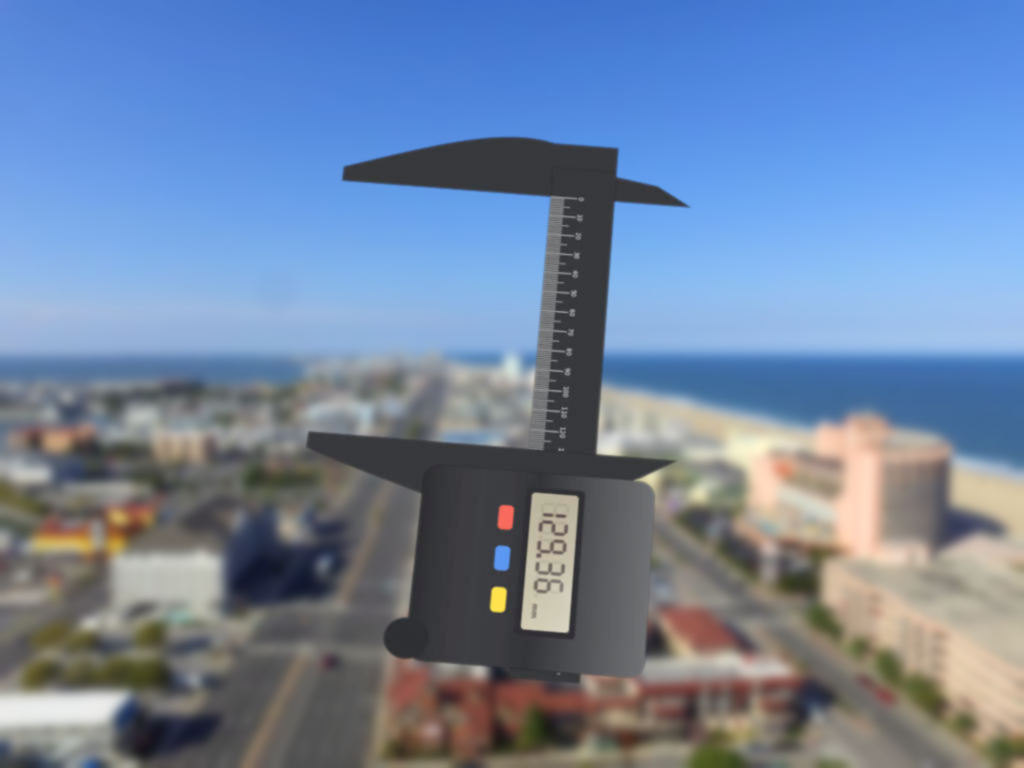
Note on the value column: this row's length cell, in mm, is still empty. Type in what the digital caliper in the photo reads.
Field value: 129.36 mm
